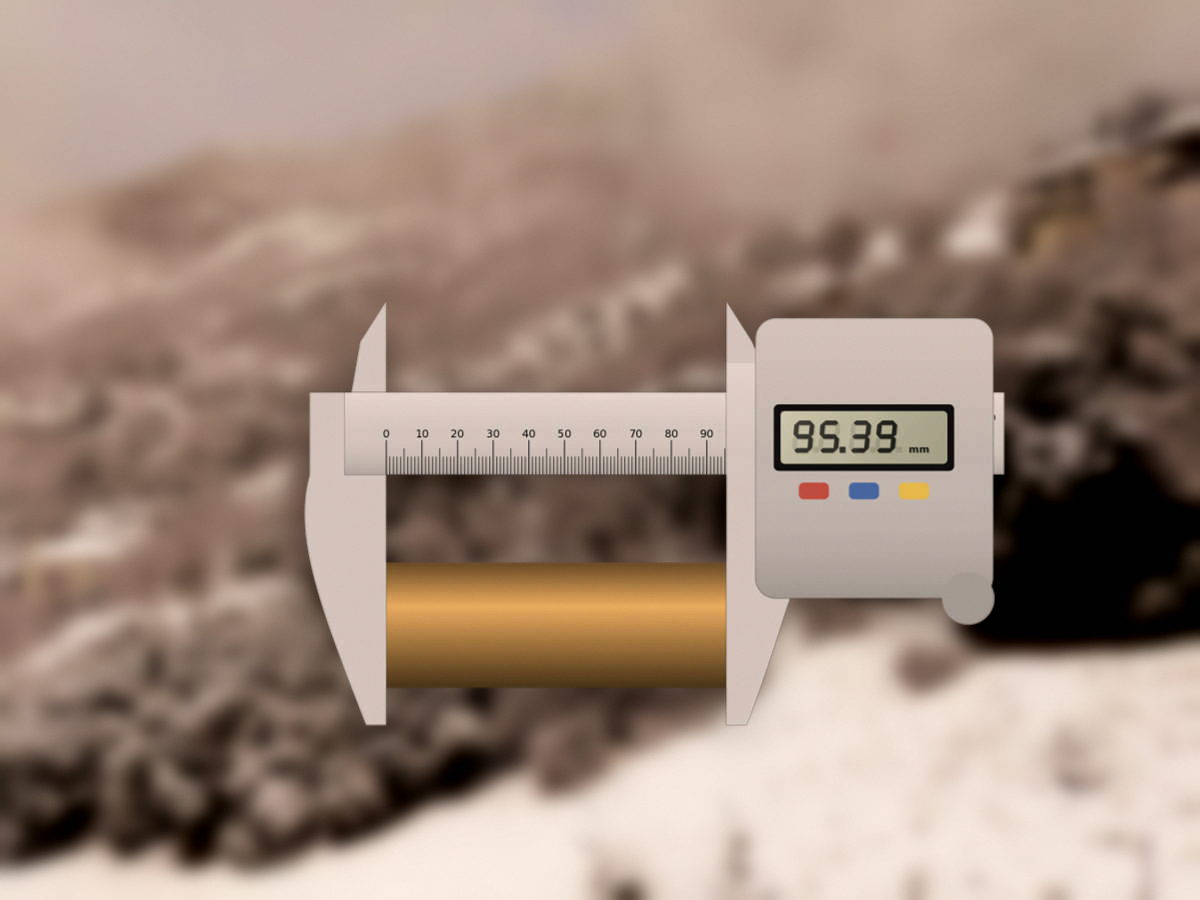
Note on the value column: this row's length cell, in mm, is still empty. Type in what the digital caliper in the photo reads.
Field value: 95.39 mm
